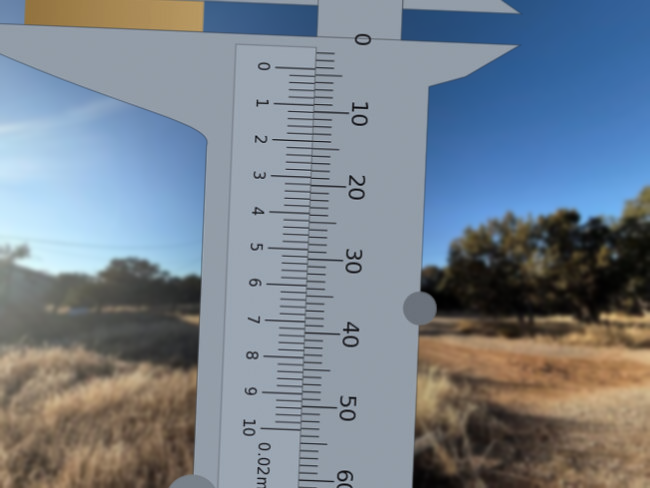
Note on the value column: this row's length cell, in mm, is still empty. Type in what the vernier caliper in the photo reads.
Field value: 4.2 mm
